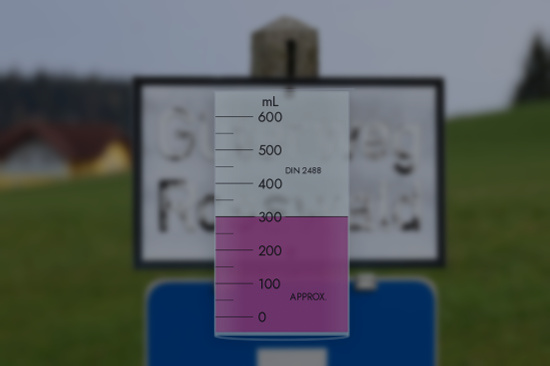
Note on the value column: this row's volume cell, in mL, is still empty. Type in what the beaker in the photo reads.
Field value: 300 mL
